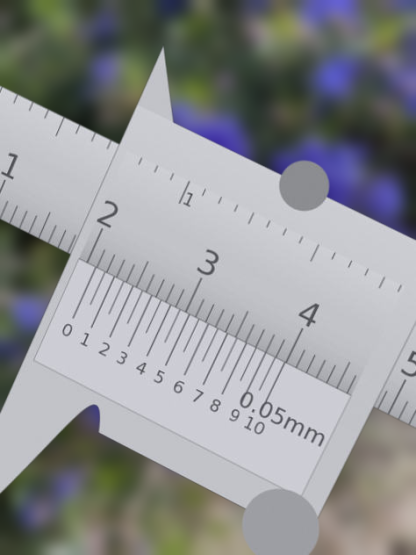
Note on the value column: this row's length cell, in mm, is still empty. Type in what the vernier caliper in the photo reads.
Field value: 20.9 mm
